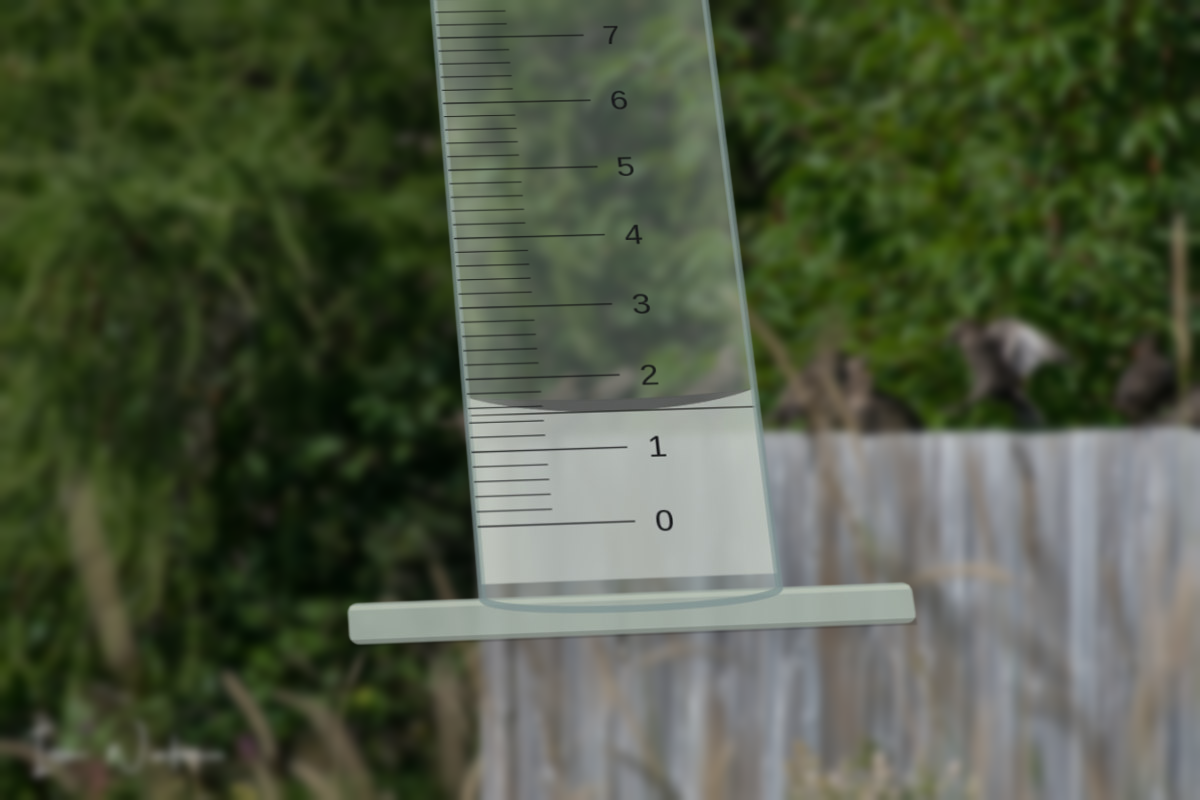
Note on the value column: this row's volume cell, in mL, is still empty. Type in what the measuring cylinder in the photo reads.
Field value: 1.5 mL
